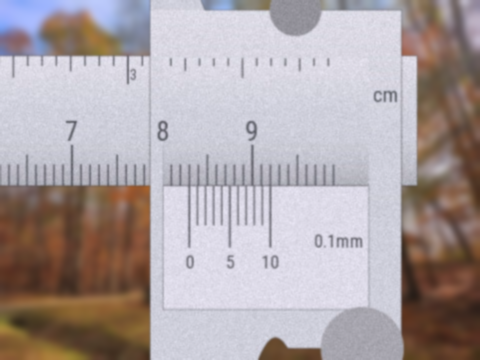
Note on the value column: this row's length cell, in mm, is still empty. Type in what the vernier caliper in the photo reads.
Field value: 83.0 mm
